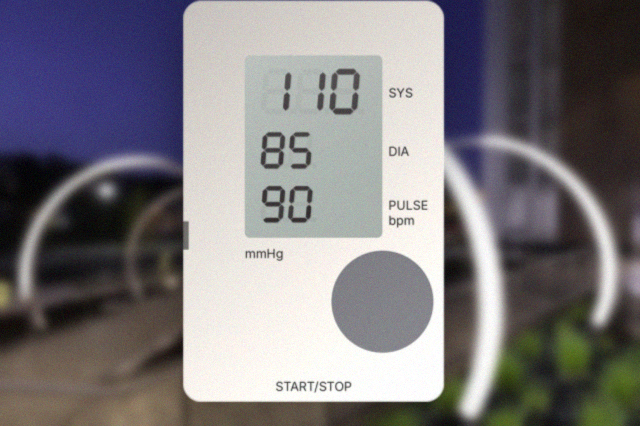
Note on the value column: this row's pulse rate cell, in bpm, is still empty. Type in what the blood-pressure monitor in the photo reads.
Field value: 90 bpm
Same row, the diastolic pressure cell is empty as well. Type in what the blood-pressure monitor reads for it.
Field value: 85 mmHg
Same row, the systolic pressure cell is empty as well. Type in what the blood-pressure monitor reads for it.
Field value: 110 mmHg
